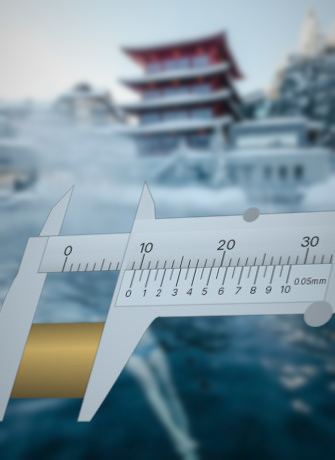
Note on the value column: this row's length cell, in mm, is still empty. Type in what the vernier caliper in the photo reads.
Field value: 9.4 mm
